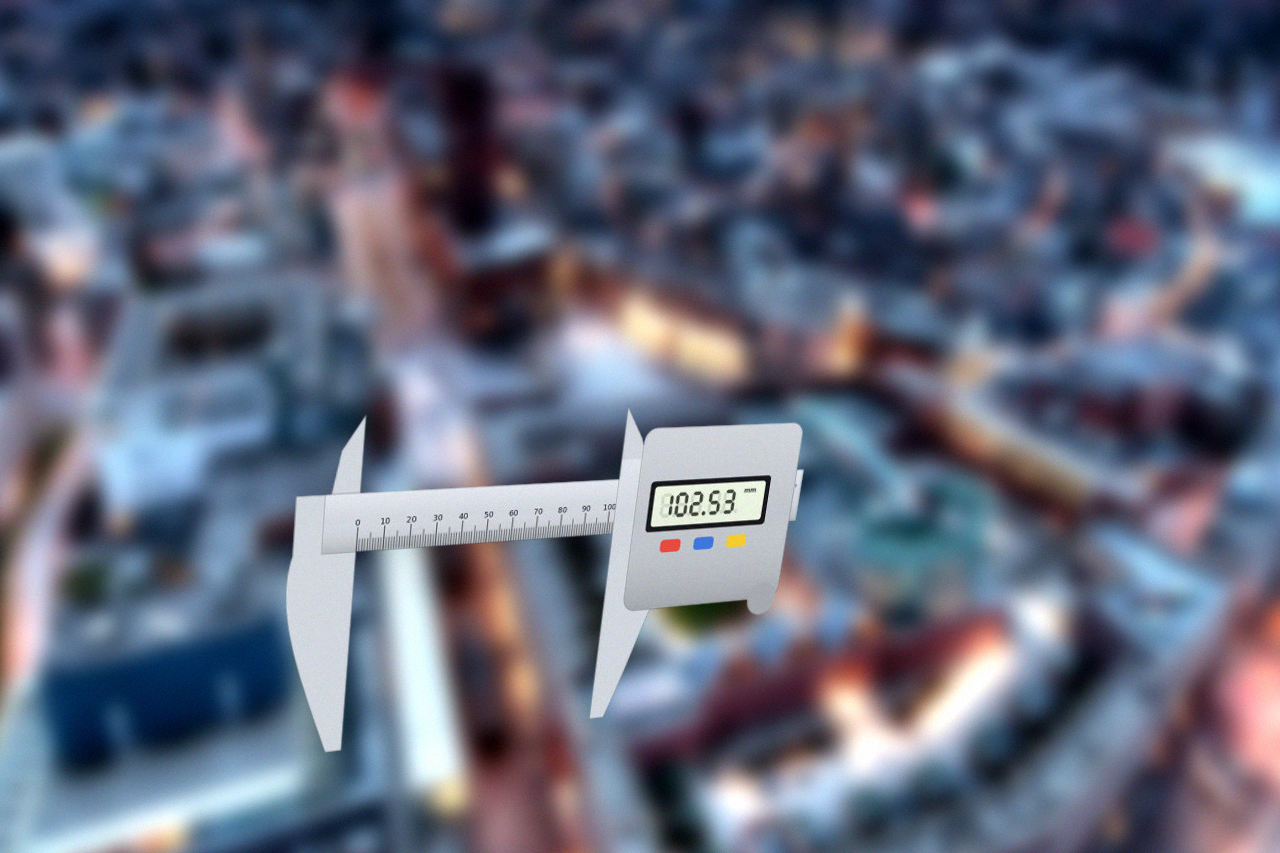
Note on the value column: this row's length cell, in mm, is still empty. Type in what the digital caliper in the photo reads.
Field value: 102.53 mm
